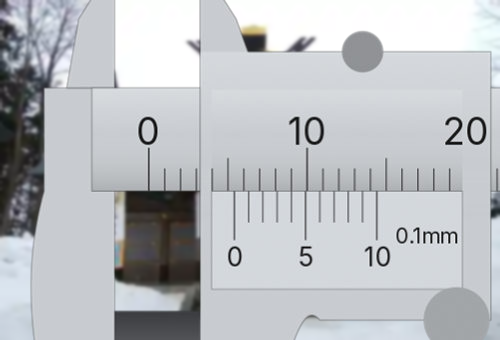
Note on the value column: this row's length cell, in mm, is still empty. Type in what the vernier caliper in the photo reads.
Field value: 5.4 mm
